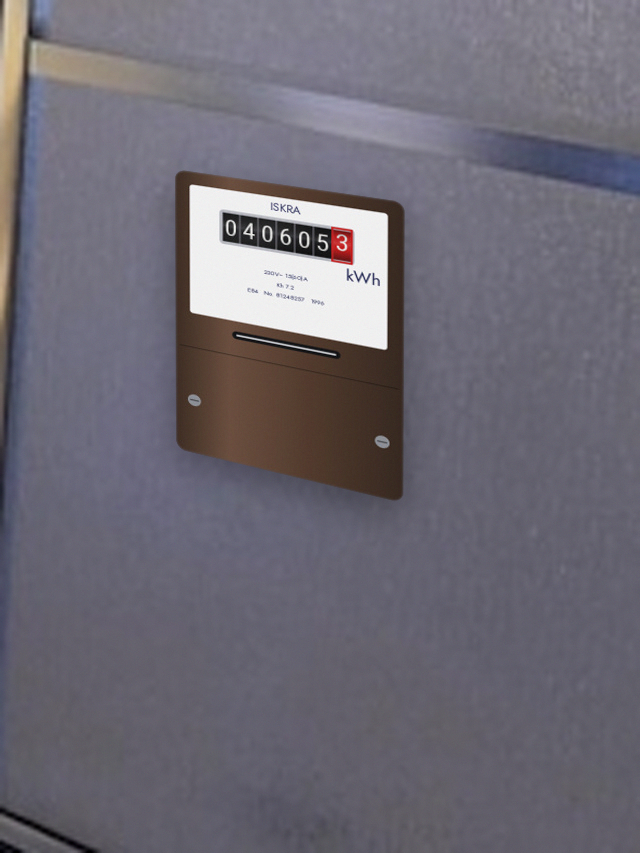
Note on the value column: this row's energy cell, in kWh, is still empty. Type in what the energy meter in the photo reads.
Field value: 40605.3 kWh
